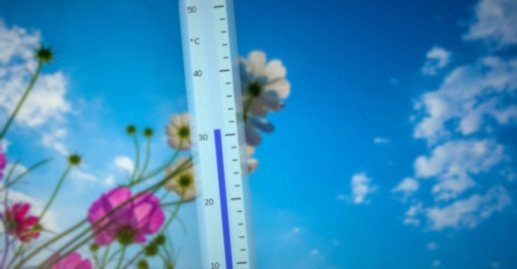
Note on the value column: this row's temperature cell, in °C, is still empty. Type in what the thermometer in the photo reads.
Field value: 31 °C
